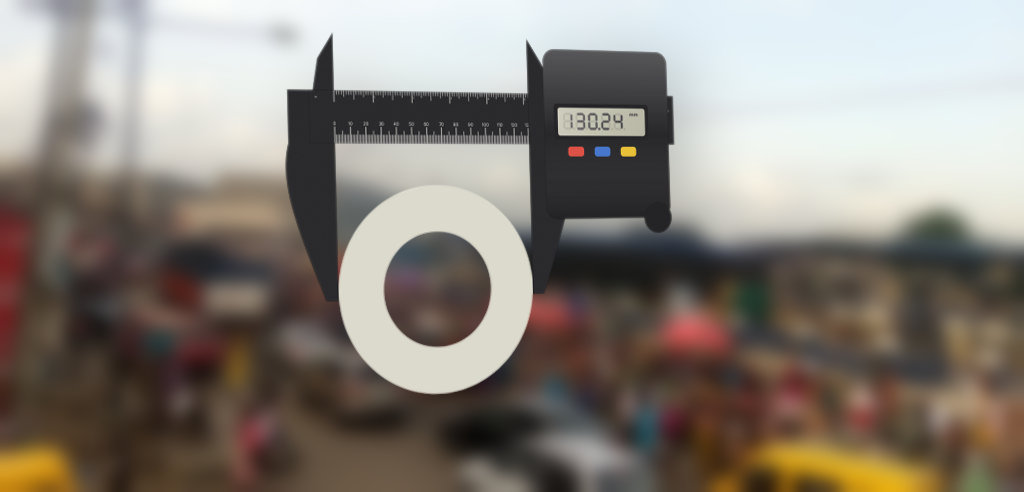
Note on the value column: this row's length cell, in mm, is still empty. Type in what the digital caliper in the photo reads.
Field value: 130.24 mm
